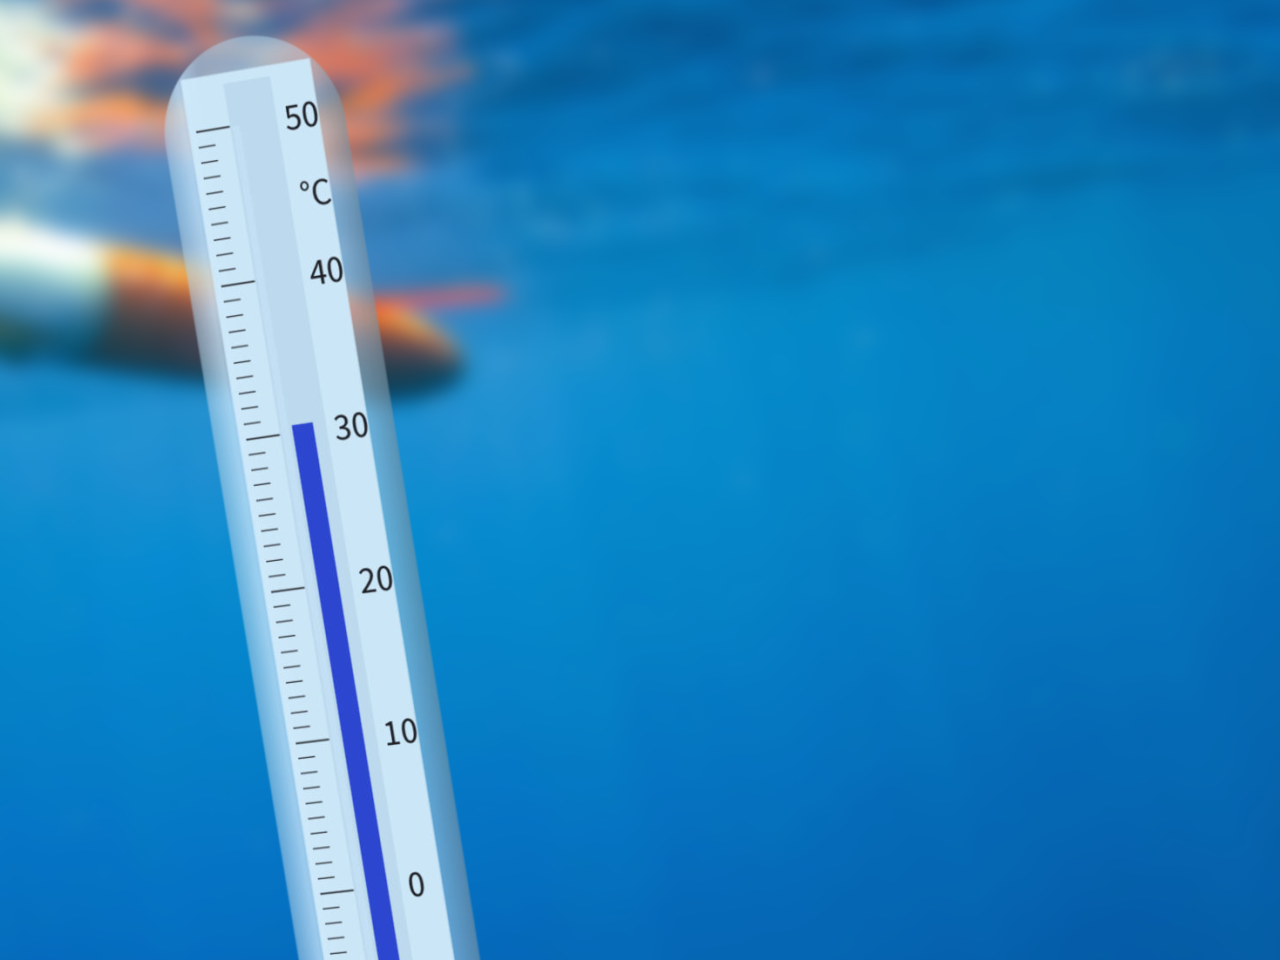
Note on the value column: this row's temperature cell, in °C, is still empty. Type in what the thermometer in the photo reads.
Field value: 30.5 °C
